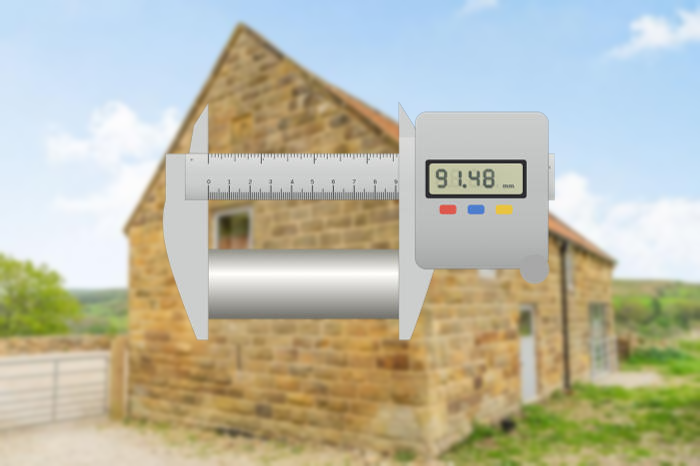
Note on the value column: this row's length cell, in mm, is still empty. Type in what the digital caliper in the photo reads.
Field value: 91.48 mm
